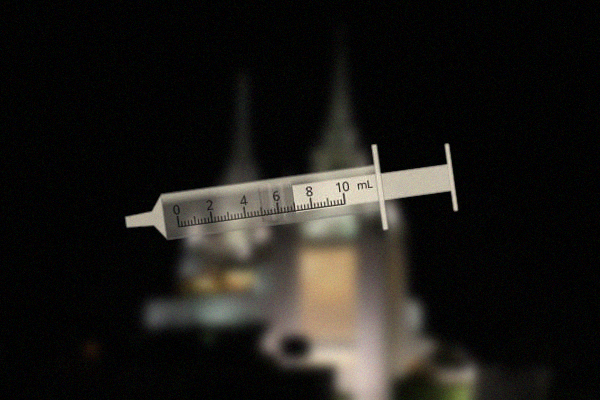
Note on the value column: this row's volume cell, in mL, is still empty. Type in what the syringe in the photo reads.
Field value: 5 mL
